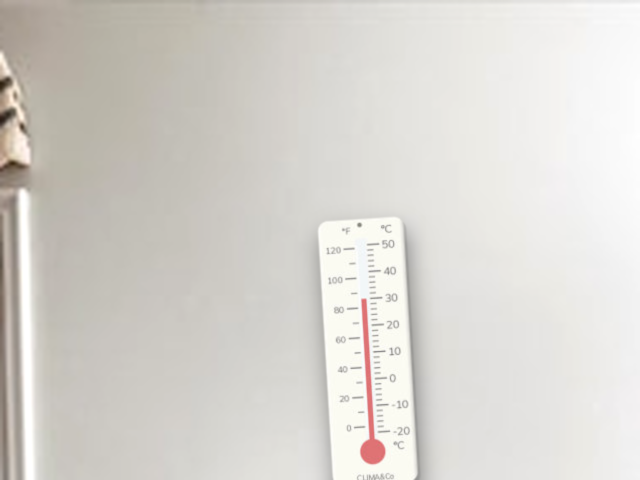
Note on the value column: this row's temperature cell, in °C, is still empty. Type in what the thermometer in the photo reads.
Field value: 30 °C
